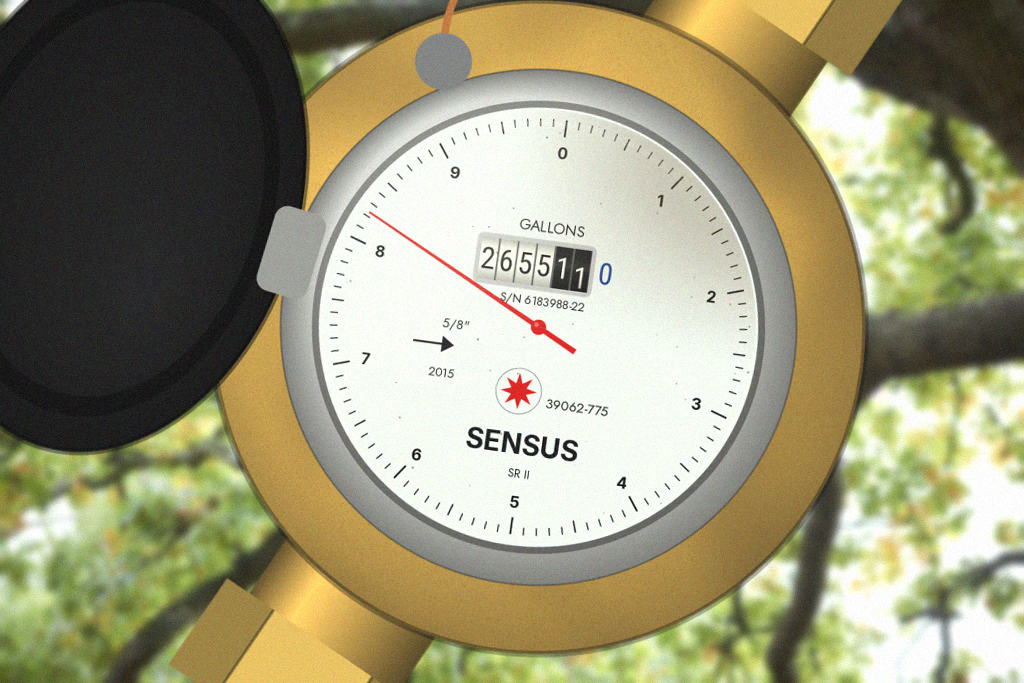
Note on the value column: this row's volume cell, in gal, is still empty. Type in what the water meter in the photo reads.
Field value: 2655108.2 gal
